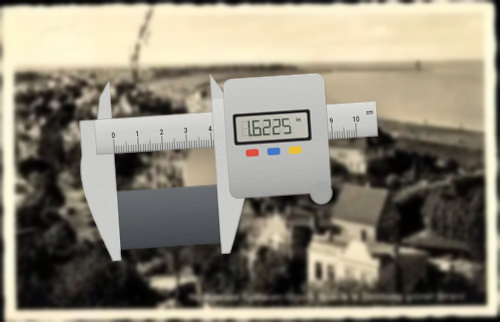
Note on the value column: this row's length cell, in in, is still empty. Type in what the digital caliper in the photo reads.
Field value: 1.6225 in
